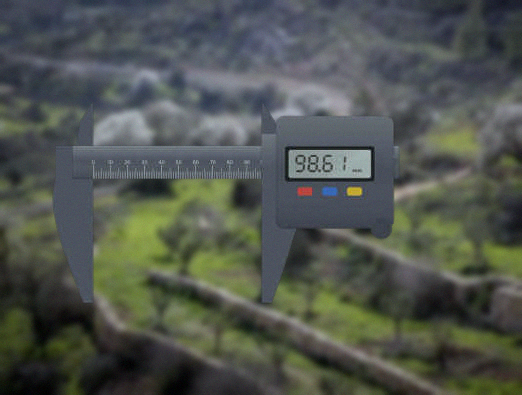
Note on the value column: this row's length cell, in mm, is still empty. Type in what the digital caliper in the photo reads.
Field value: 98.61 mm
